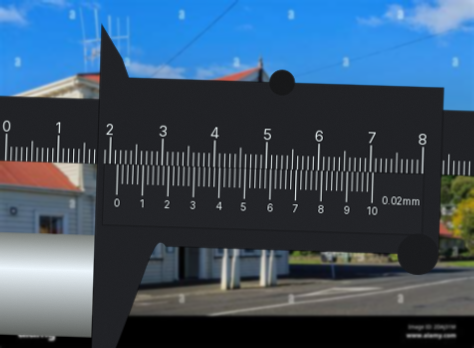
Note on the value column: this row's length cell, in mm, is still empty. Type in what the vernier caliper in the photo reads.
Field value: 21.5 mm
